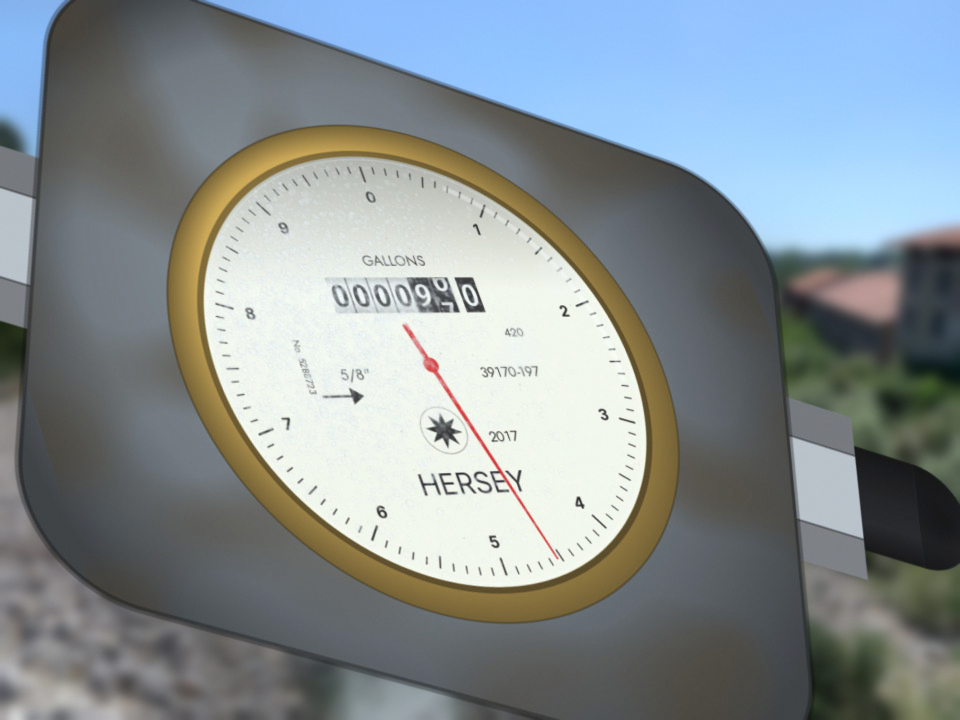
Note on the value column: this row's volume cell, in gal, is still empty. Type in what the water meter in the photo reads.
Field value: 964.5 gal
